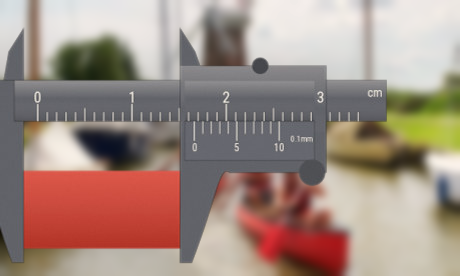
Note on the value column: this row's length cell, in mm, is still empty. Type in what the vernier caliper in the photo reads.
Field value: 16.6 mm
